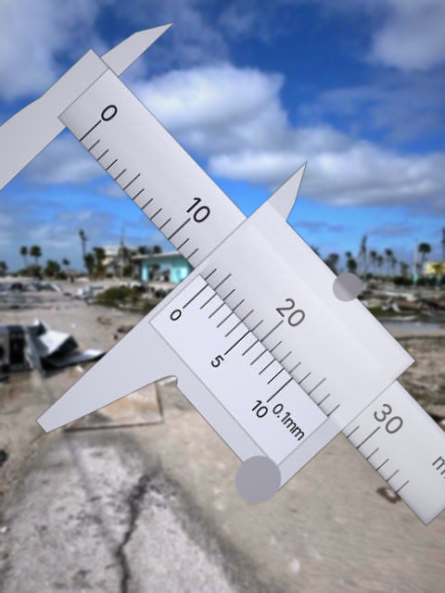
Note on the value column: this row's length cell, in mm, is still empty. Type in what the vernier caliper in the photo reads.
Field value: 14.4 mm
